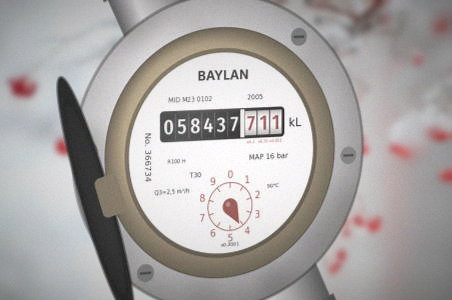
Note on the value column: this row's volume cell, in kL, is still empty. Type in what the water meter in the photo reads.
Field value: 58437.7114 kL
